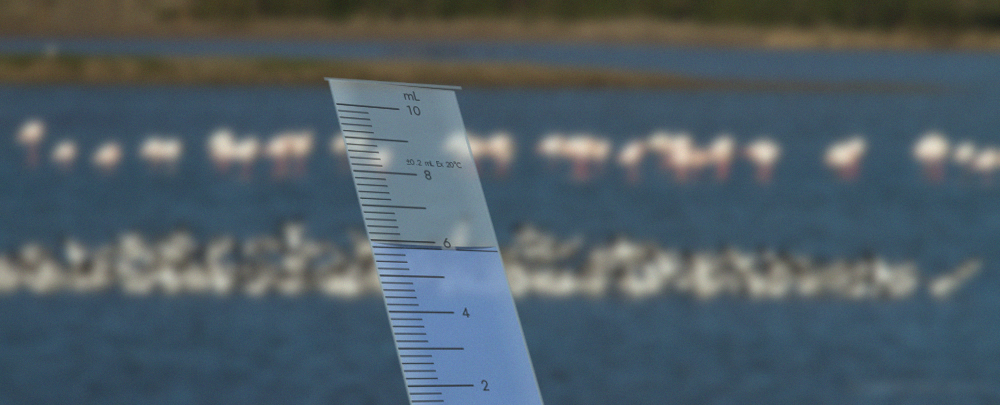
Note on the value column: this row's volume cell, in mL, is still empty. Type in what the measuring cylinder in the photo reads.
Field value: 5.8 mL
